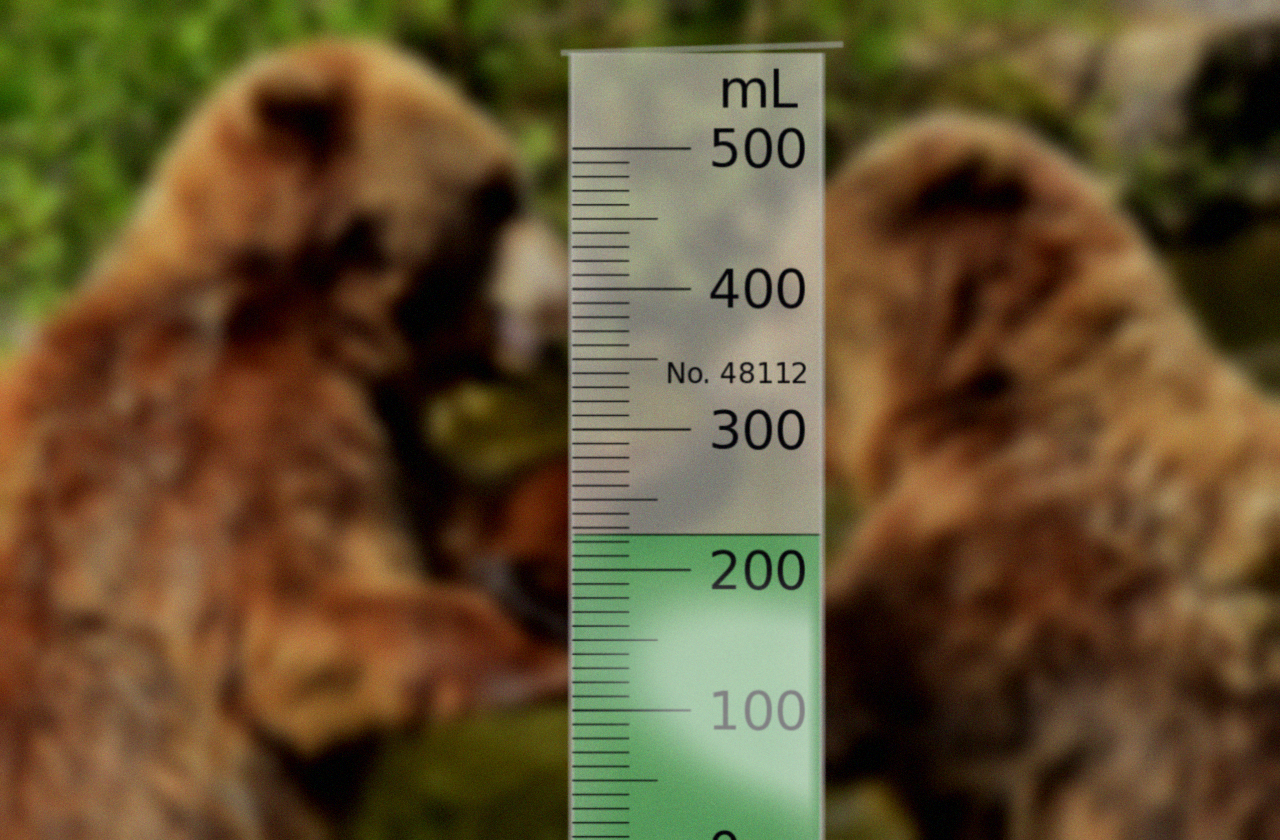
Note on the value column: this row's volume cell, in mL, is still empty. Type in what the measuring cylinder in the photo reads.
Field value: 225 mL
